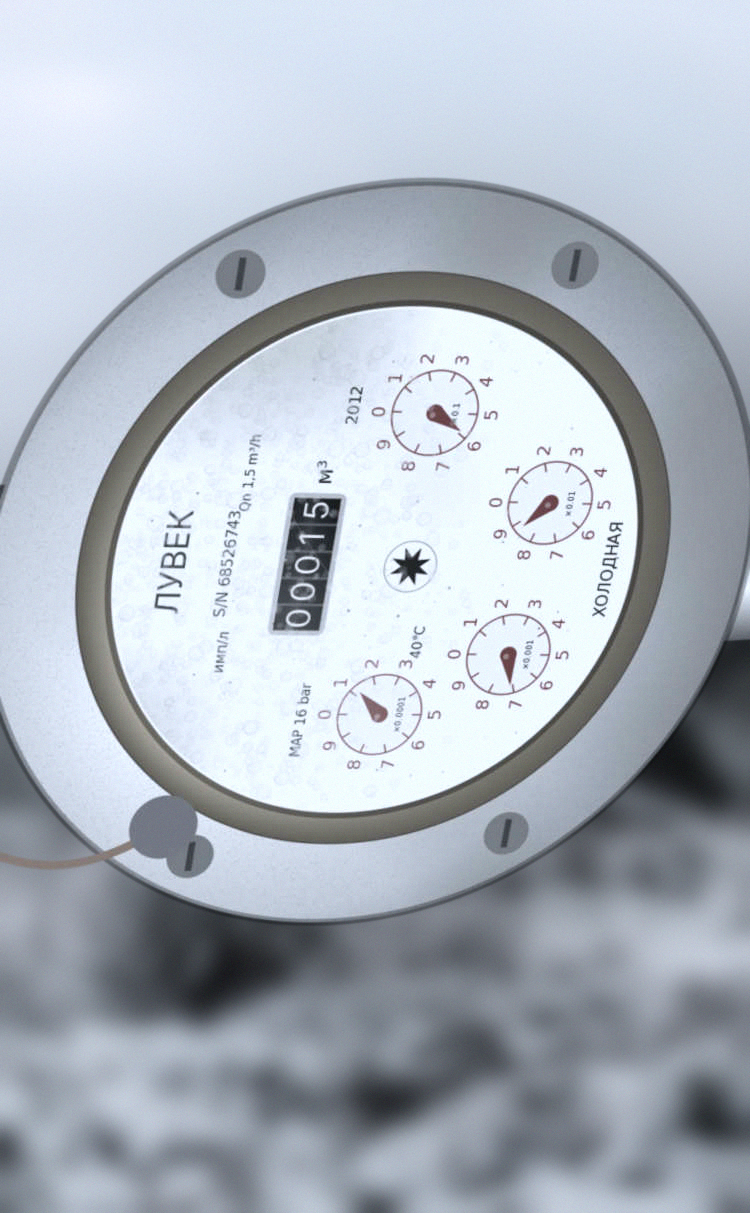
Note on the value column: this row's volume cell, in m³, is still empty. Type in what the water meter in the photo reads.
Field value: 15.5871 m³
